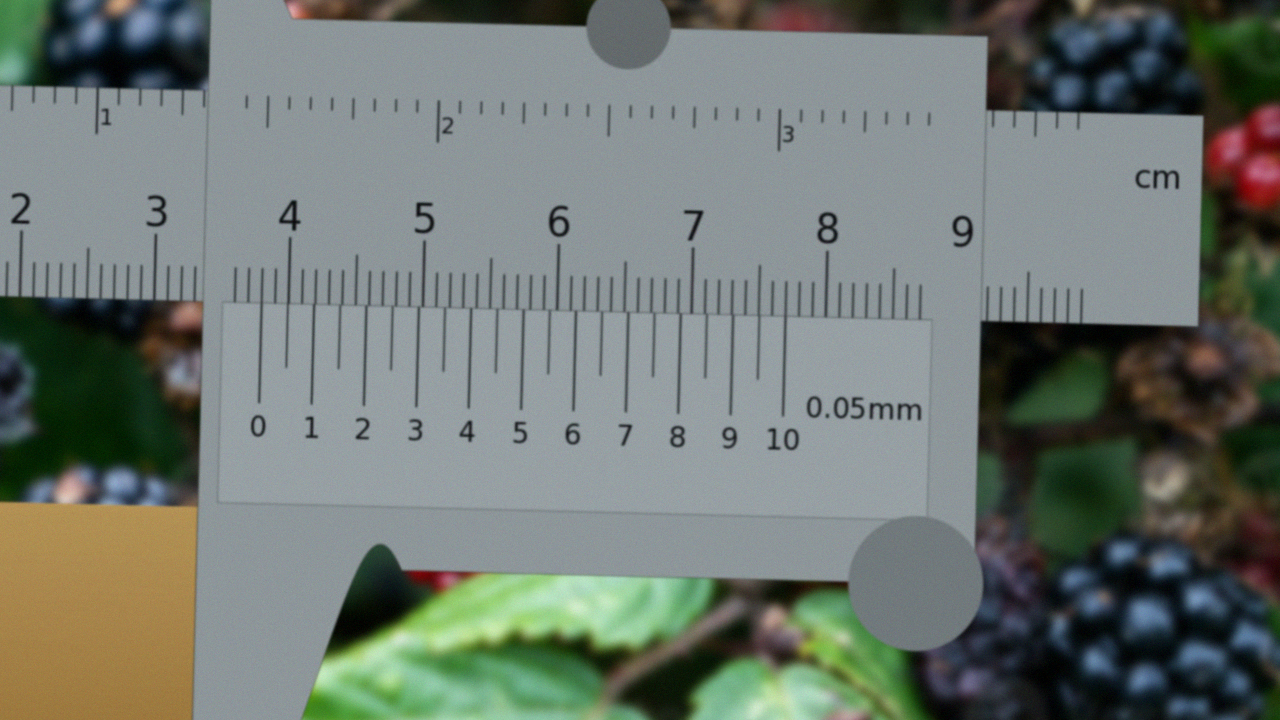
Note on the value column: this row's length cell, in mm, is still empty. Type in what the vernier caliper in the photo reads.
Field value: 38.0 mm
